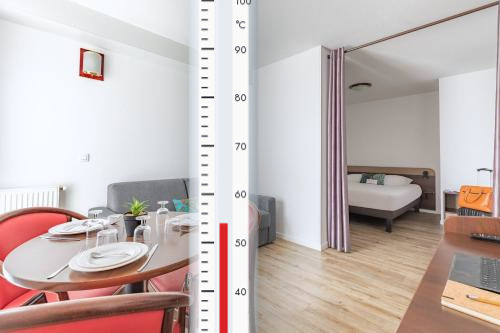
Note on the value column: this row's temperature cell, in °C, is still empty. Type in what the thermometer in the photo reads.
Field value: 54 °C
